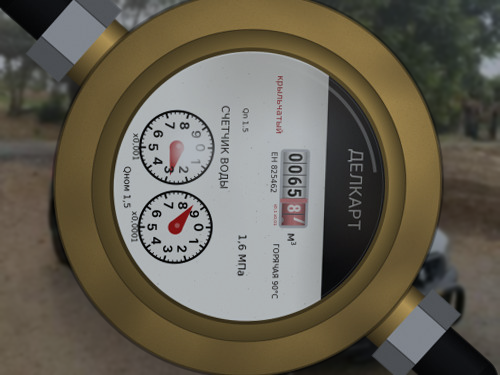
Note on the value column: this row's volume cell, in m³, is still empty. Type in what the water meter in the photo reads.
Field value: 65.8728 m³
